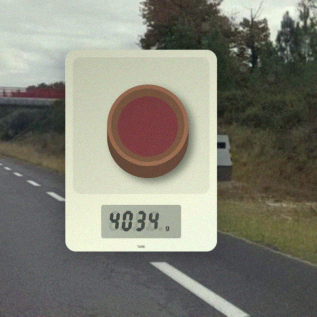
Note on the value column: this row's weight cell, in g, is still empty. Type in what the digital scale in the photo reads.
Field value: 4034 g
